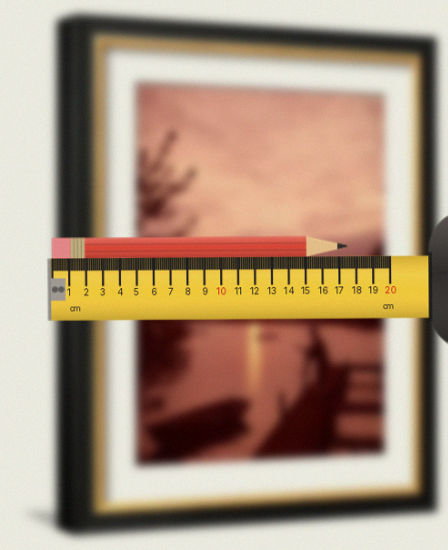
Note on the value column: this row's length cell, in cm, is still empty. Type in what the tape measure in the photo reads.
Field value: 17.5 cm
